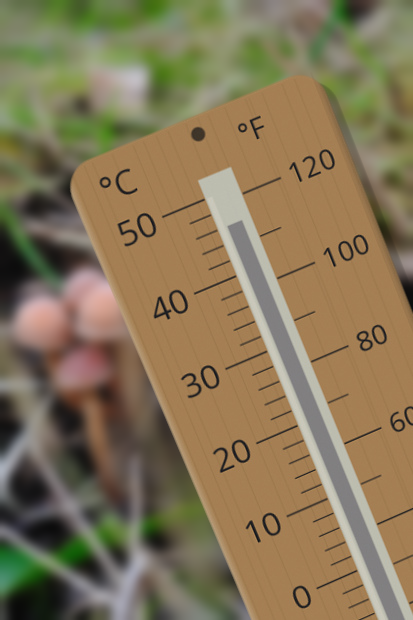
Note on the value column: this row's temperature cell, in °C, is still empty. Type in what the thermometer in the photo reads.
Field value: 46 °C
